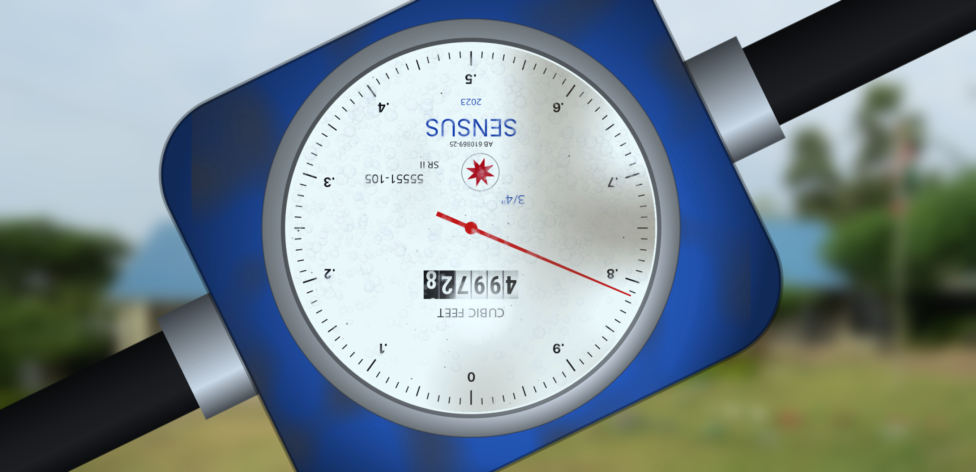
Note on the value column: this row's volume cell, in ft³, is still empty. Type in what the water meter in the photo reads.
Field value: 499727.81 ft³
